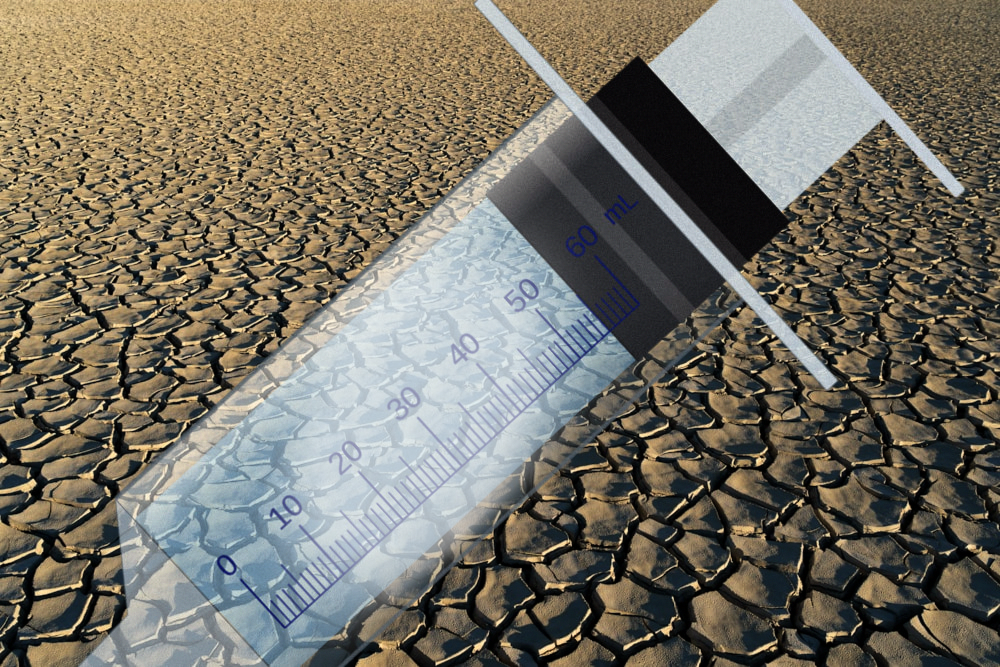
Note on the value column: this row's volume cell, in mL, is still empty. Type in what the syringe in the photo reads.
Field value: 55 mL
